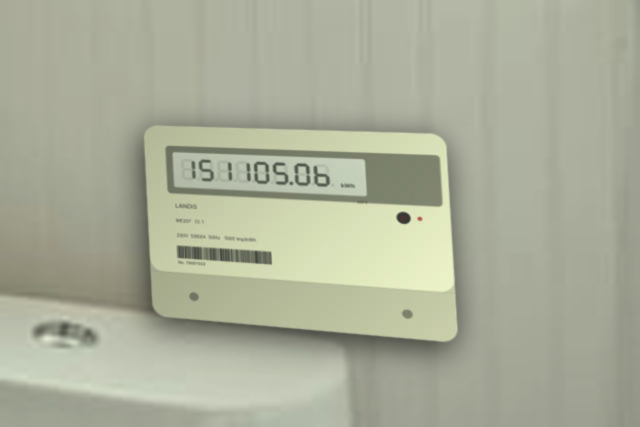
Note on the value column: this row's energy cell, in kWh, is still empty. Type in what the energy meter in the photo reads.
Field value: 151105.06 kWh
